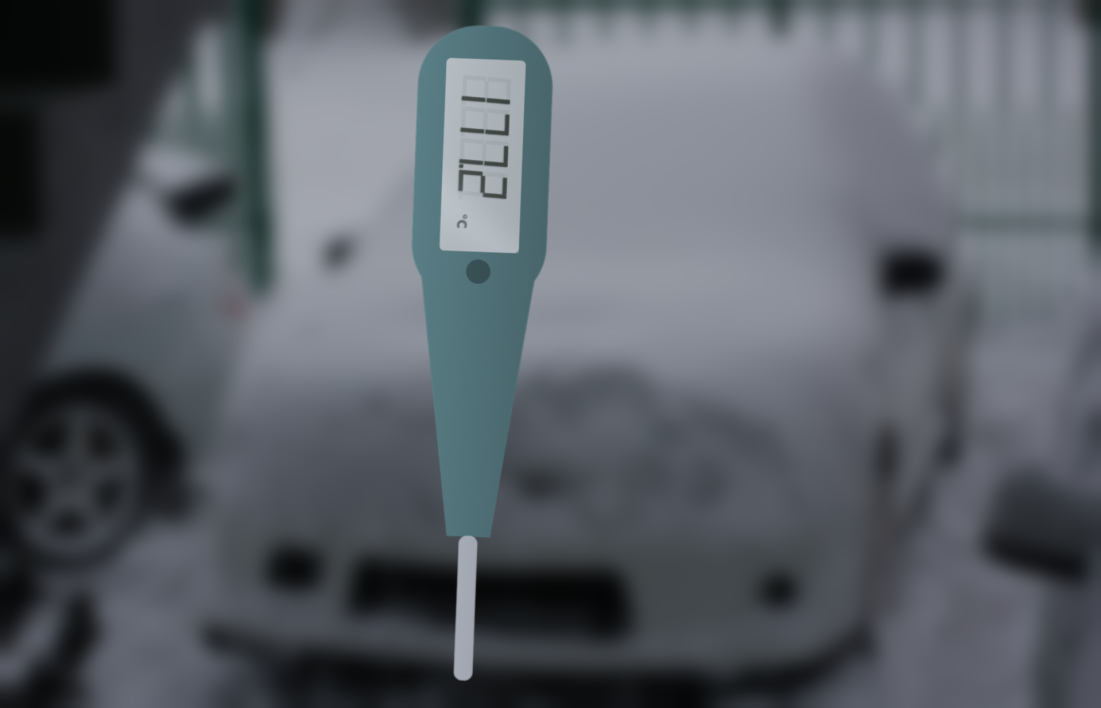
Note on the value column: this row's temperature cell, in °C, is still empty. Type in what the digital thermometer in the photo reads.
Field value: 177.2 °C
